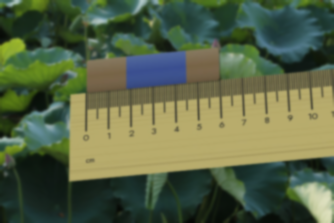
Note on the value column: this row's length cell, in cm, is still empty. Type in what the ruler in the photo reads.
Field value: 6 cm
